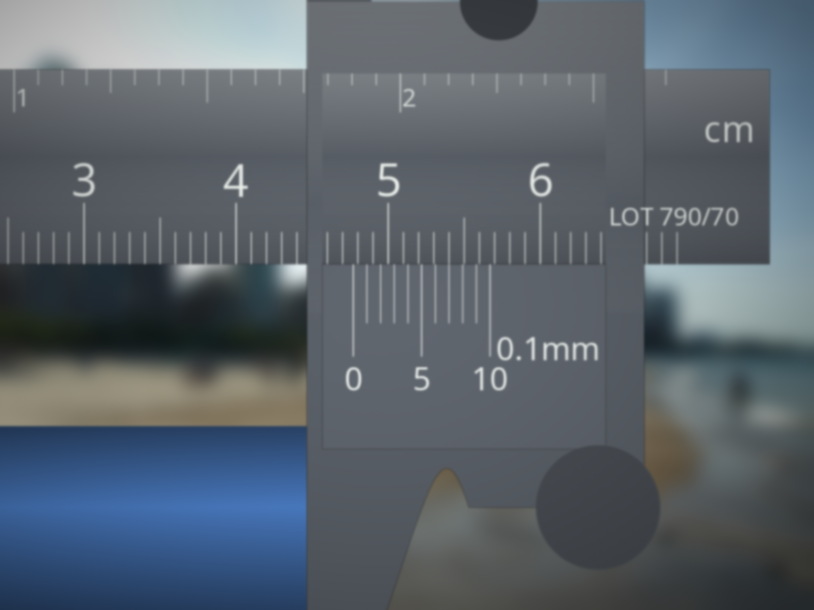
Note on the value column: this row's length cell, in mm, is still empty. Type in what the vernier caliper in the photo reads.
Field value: 47.7 mm
